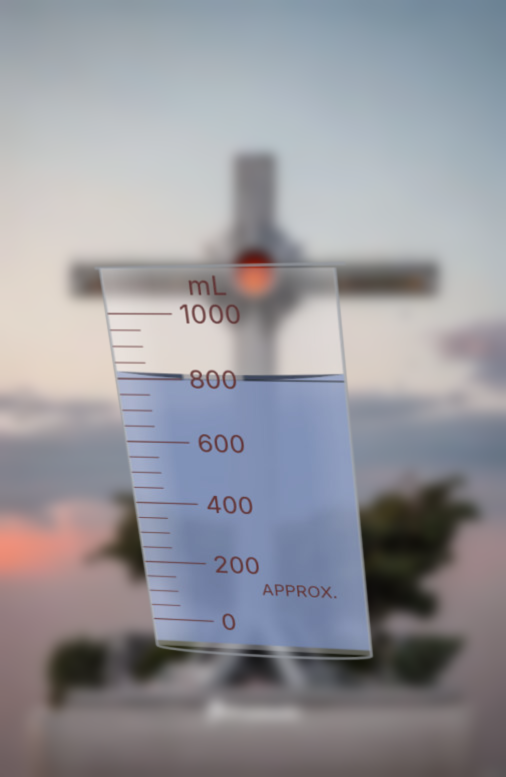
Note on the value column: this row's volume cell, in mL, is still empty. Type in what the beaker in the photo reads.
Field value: 800 mL
